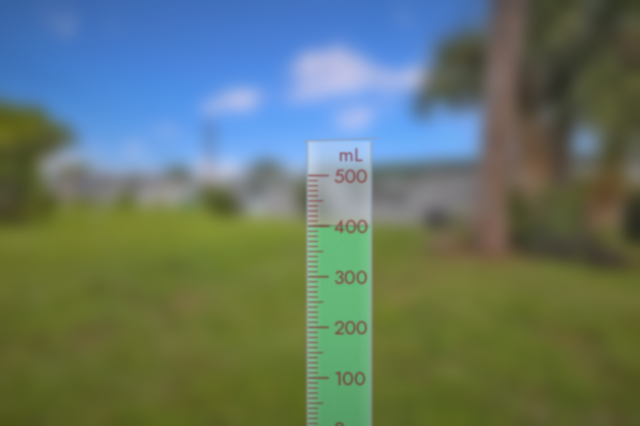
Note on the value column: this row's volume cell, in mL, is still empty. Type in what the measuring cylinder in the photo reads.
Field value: 400 mL
